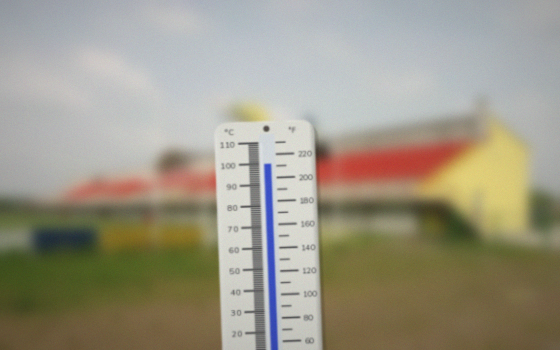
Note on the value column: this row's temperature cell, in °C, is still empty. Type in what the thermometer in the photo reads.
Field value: 100 °C
